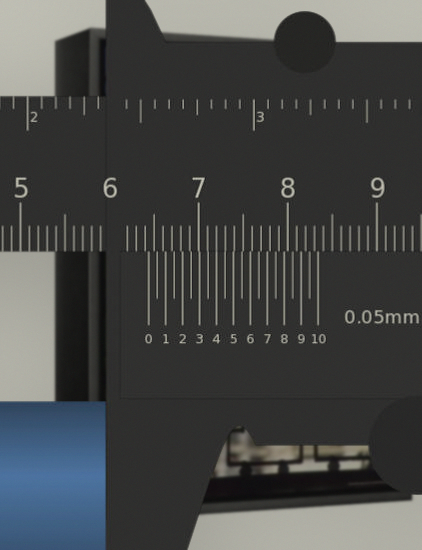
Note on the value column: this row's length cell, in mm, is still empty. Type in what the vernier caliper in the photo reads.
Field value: 64.4 mm
